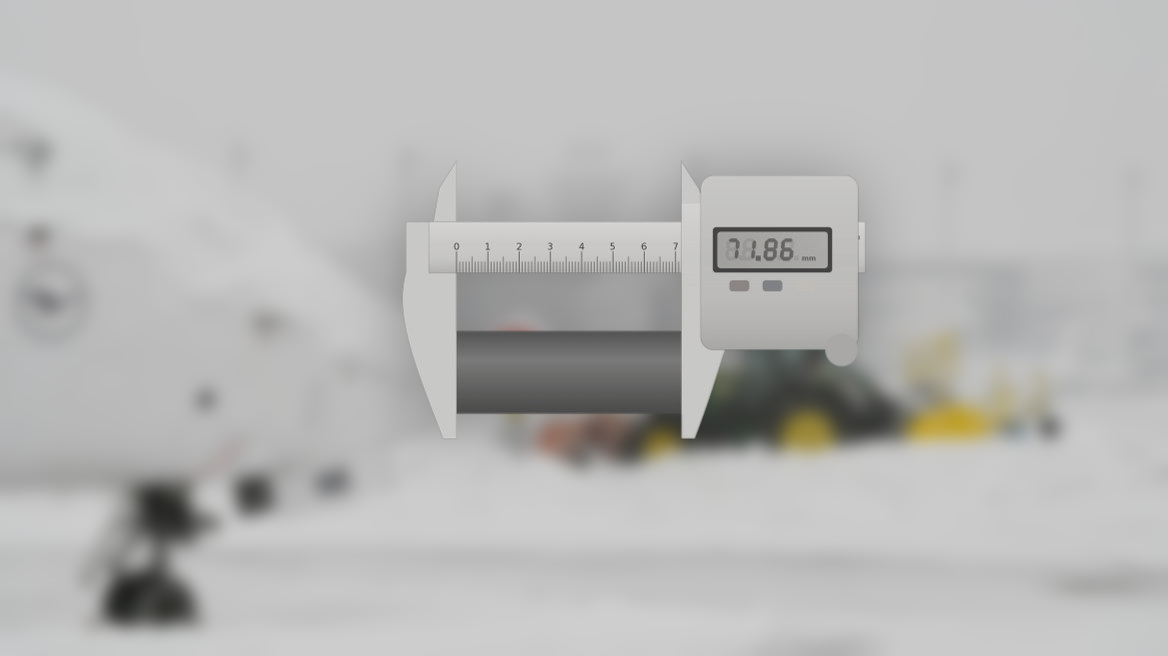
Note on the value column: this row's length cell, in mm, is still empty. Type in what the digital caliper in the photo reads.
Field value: 71.86 mm
